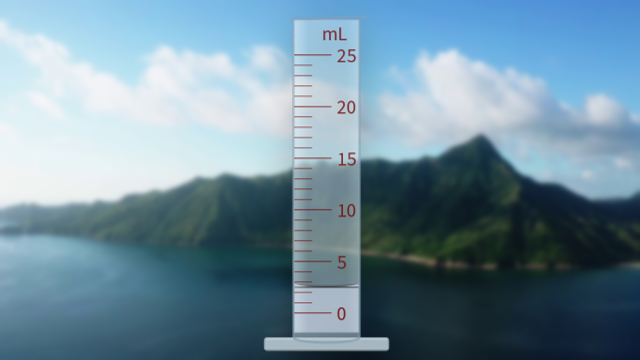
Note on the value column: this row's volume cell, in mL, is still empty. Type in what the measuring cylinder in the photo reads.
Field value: 2.5 mL
